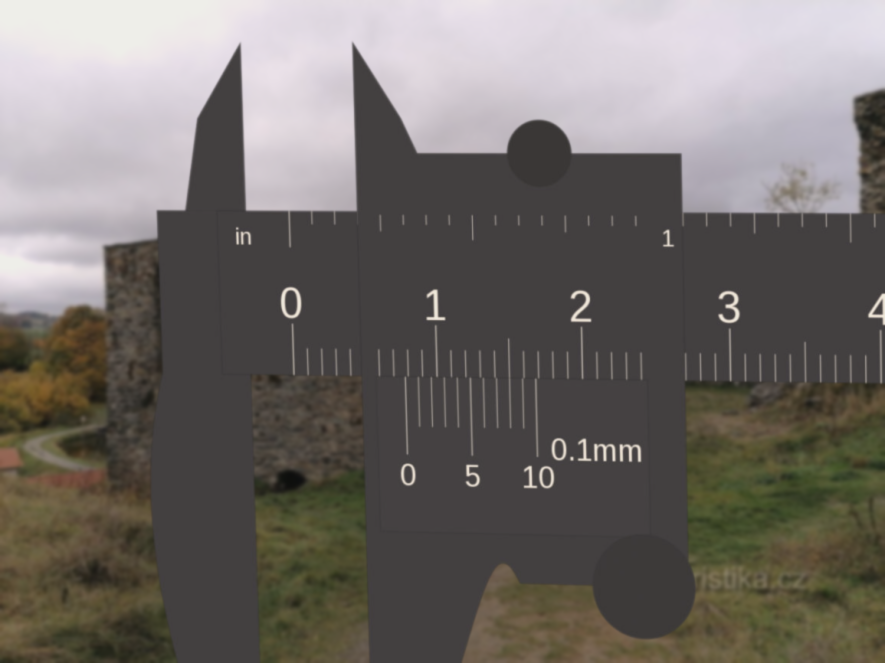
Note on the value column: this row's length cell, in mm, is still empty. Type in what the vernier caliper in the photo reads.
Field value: 7.8 mm
